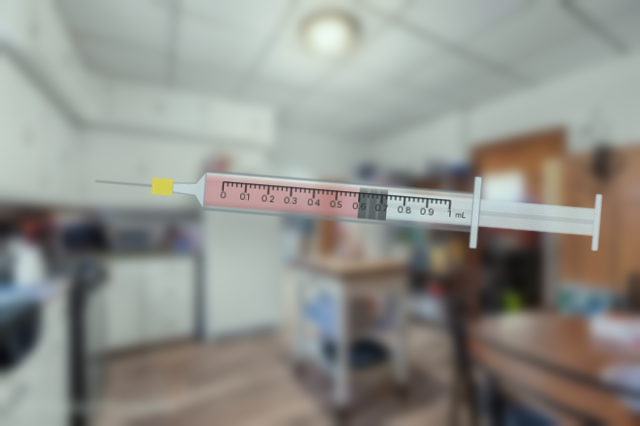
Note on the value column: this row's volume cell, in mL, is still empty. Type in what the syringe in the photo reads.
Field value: 0.6 mL
